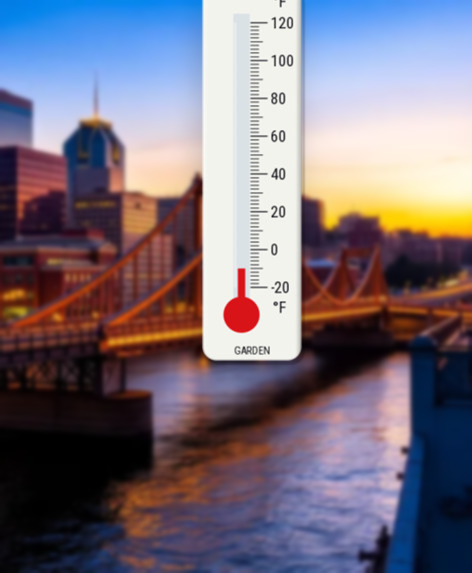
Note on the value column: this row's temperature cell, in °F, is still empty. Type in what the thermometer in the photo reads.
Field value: -10 °F
